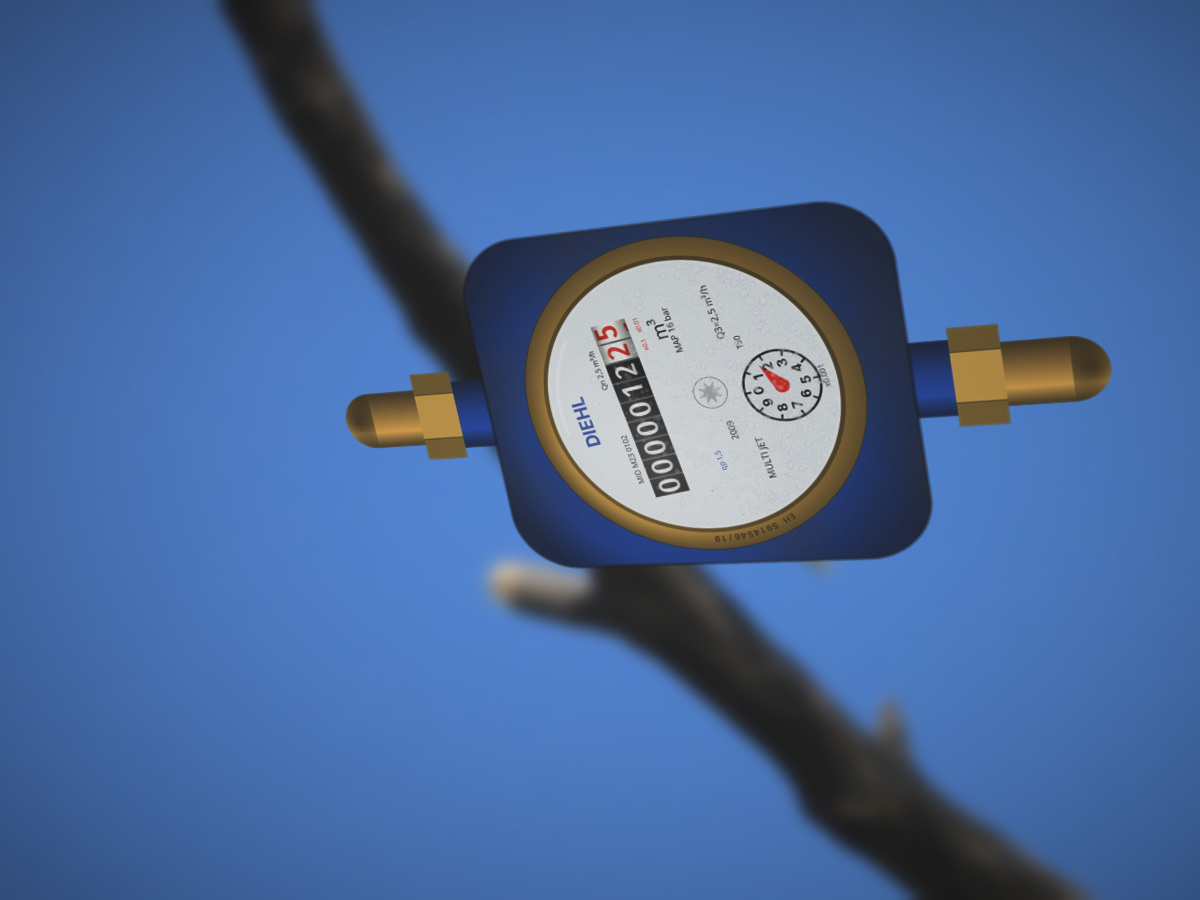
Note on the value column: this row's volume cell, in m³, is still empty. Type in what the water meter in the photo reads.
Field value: 12.251 m³
